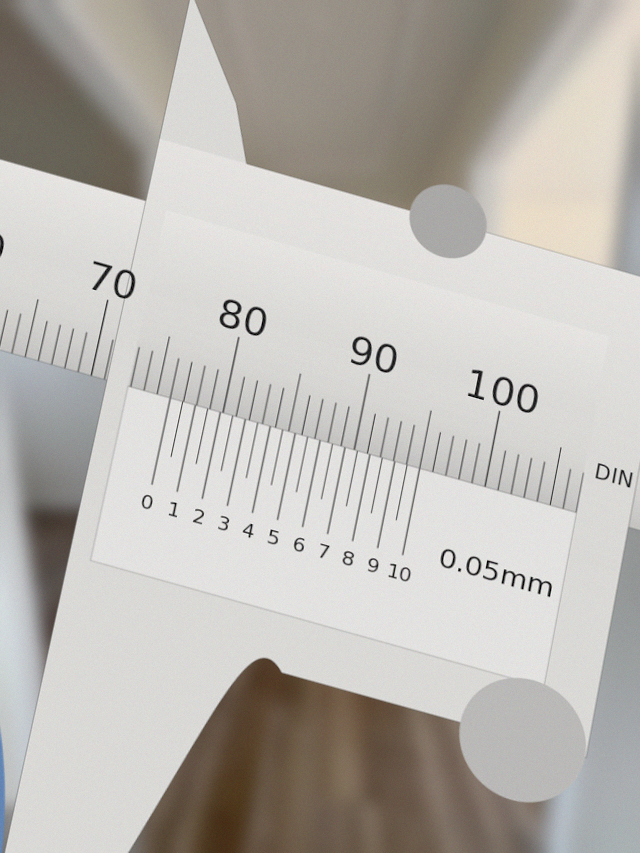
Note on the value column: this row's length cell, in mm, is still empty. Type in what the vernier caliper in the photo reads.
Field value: 76.0 mm
